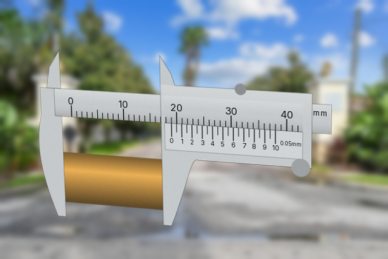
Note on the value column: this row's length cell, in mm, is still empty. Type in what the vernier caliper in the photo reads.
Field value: 19.0 mm
